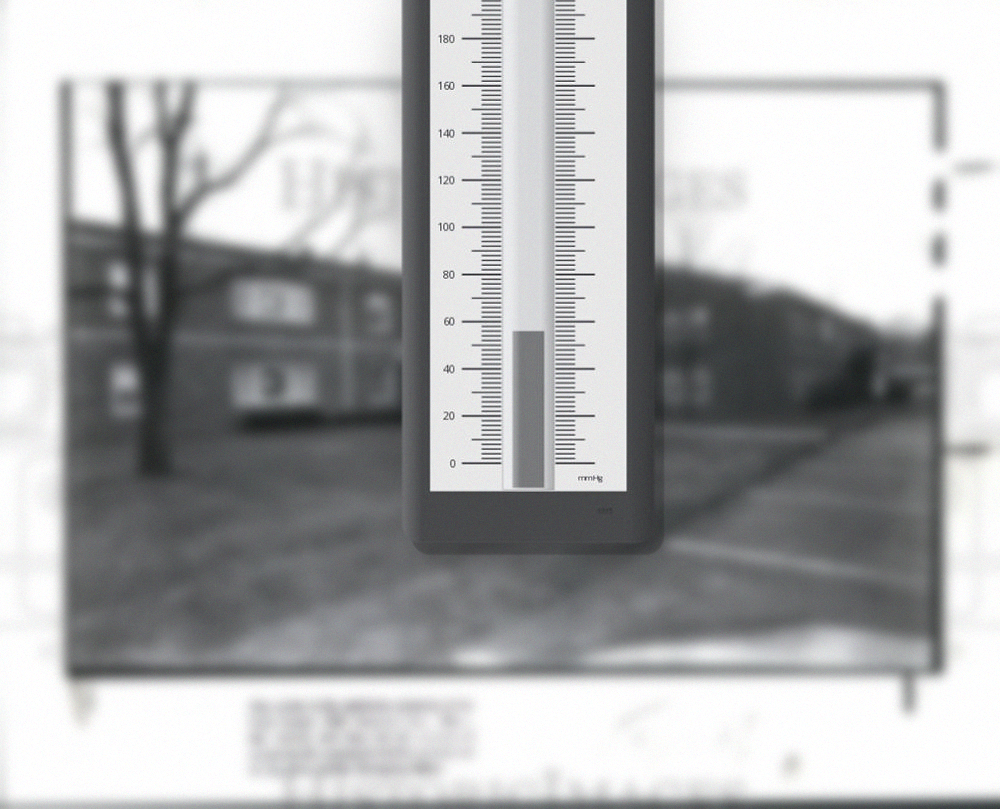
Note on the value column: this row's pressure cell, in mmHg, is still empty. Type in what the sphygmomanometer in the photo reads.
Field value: 56 mmHg
